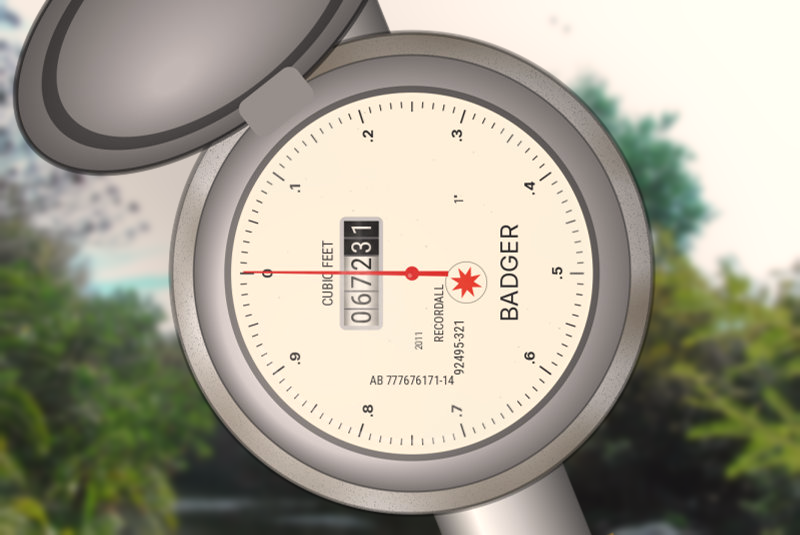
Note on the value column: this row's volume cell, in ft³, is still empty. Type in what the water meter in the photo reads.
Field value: 67231.00 ft³
